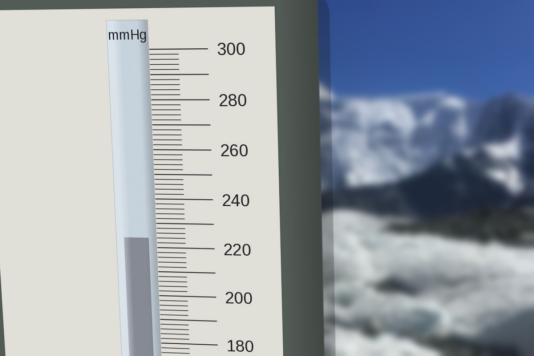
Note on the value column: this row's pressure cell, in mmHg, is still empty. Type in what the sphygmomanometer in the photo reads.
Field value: 224 mmHg
